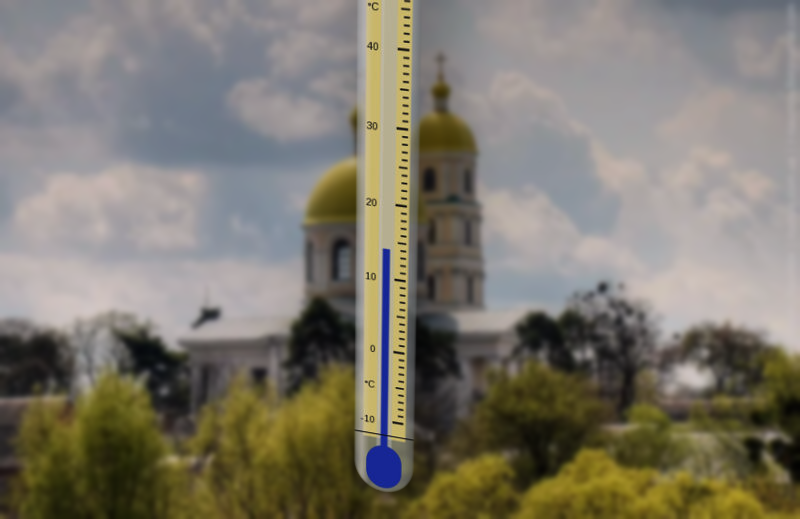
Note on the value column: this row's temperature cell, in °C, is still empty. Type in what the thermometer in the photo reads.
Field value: 14 °C
